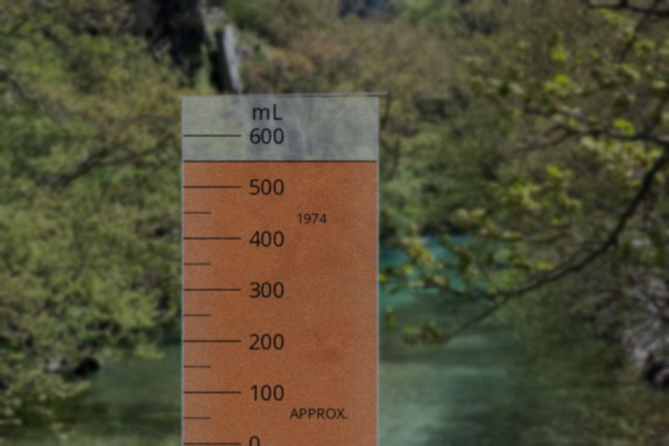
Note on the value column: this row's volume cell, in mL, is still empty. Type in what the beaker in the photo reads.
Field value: 550 mL
